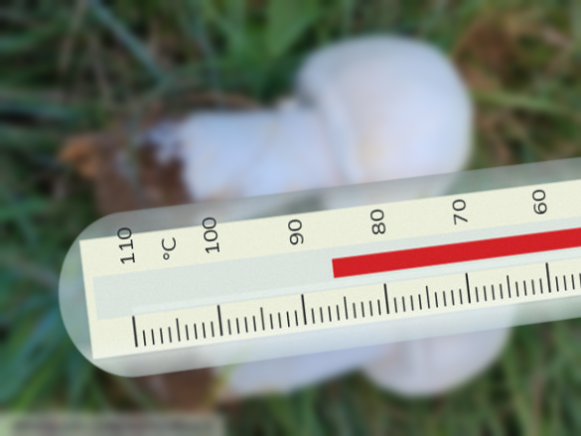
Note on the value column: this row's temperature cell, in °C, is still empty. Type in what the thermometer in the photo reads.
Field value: 86 °C
